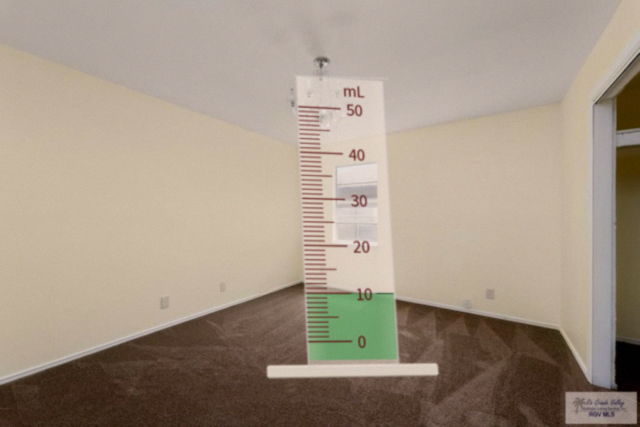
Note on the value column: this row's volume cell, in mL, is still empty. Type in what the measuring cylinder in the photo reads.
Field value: 10 mL
